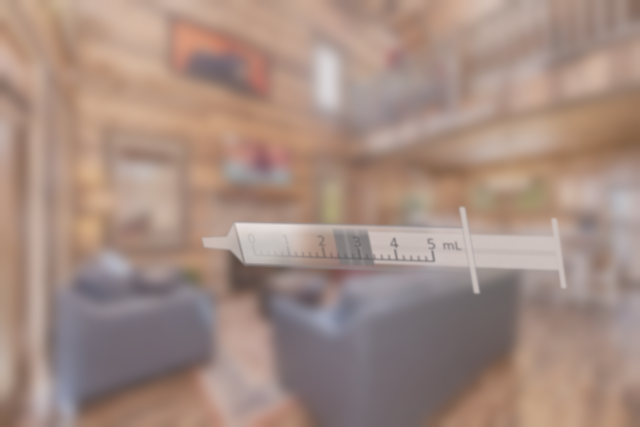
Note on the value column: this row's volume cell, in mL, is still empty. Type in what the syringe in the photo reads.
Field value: 2.4 mL
